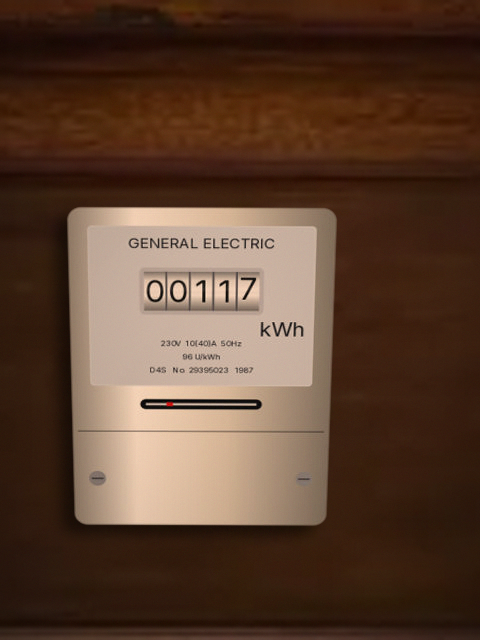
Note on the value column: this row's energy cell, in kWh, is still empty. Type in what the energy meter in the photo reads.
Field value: 117 kWh
